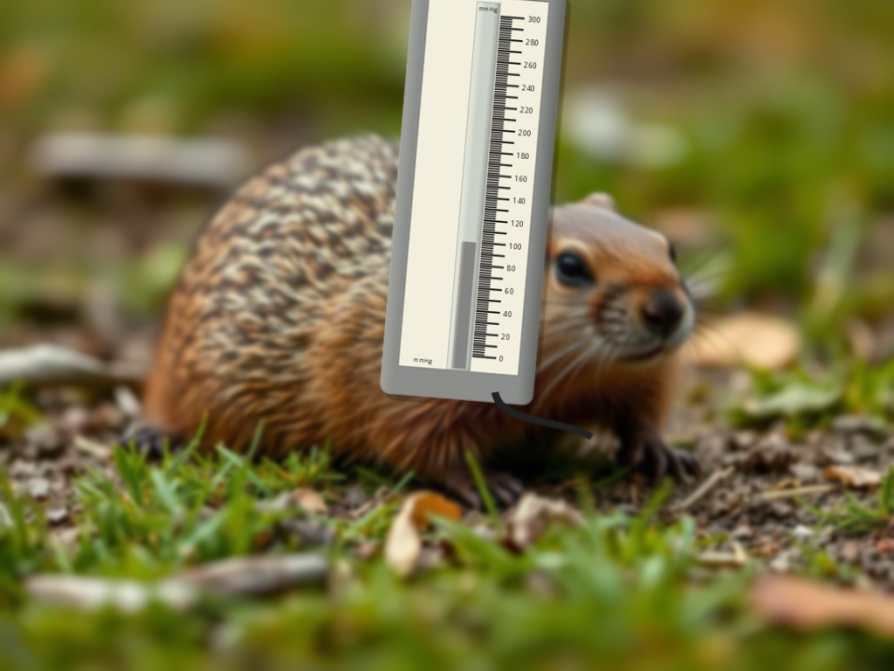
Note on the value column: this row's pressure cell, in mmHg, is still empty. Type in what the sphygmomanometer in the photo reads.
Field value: 100 mmHg
